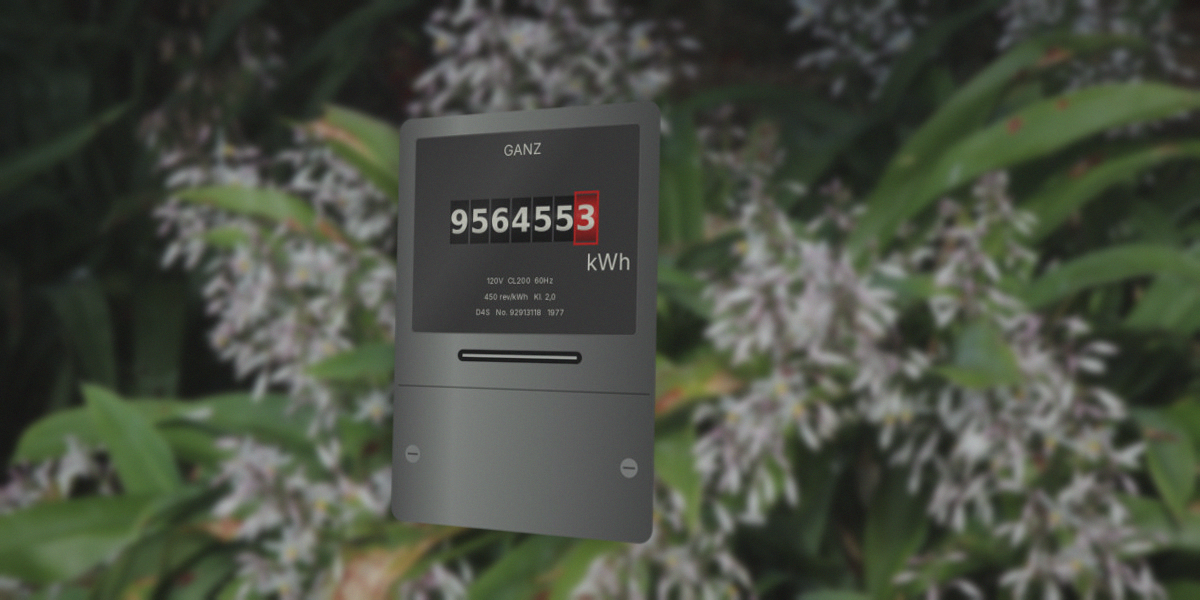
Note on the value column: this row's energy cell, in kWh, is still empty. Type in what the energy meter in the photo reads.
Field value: 956455.3 kWh
